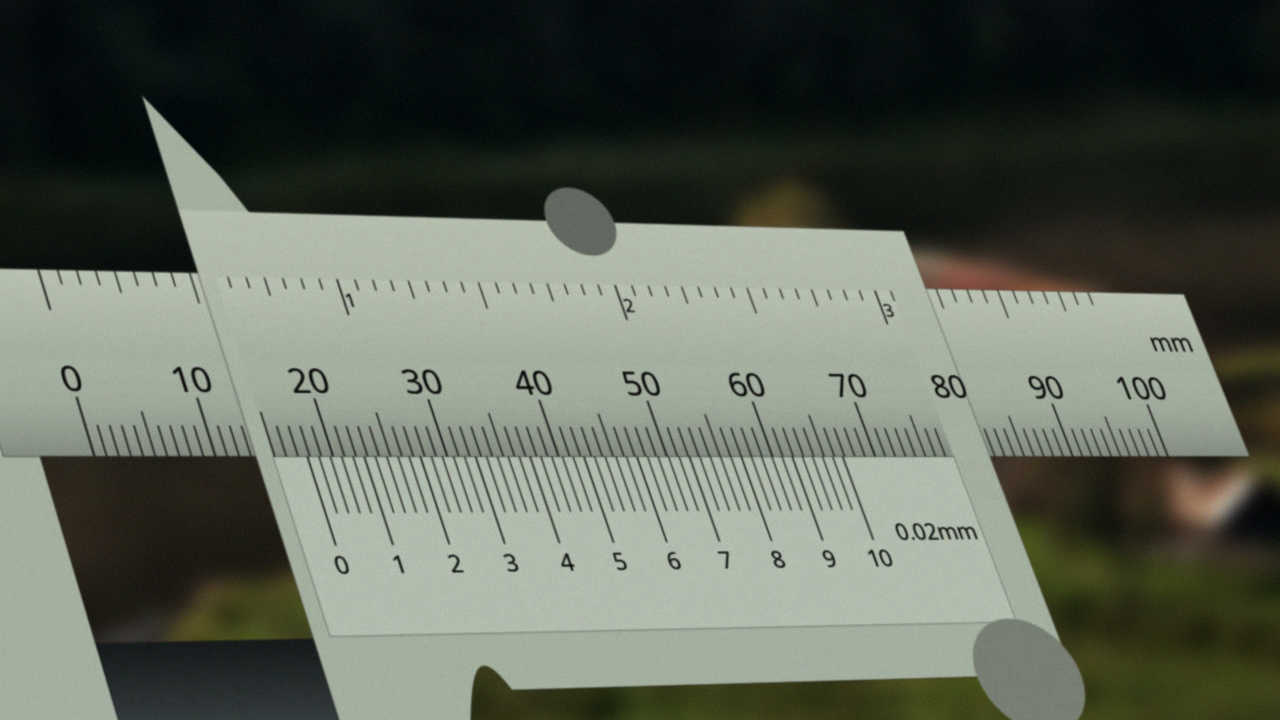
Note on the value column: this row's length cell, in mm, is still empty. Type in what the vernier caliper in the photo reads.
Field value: 17.8 mm
